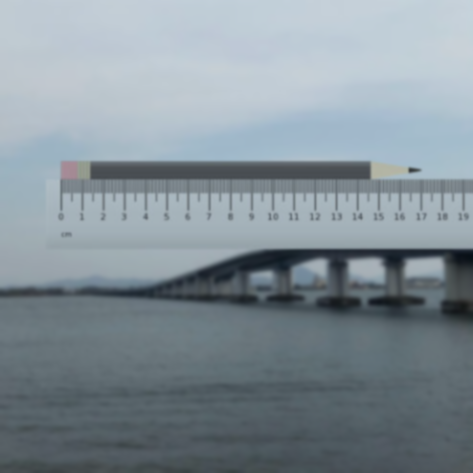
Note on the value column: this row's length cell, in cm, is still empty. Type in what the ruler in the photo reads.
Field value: 17 cm
